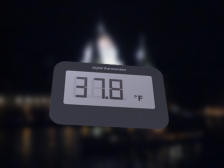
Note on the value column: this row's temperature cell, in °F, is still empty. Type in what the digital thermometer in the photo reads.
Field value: 37.8 °F
